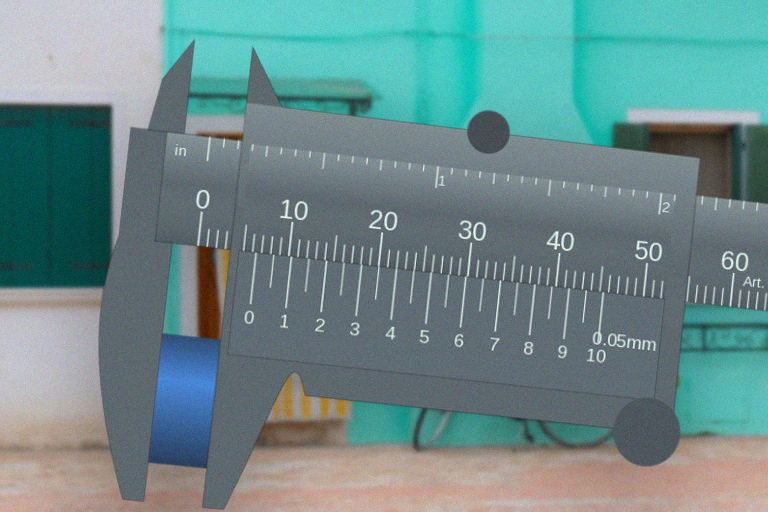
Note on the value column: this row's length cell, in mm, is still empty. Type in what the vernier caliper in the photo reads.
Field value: 6.4 mm
